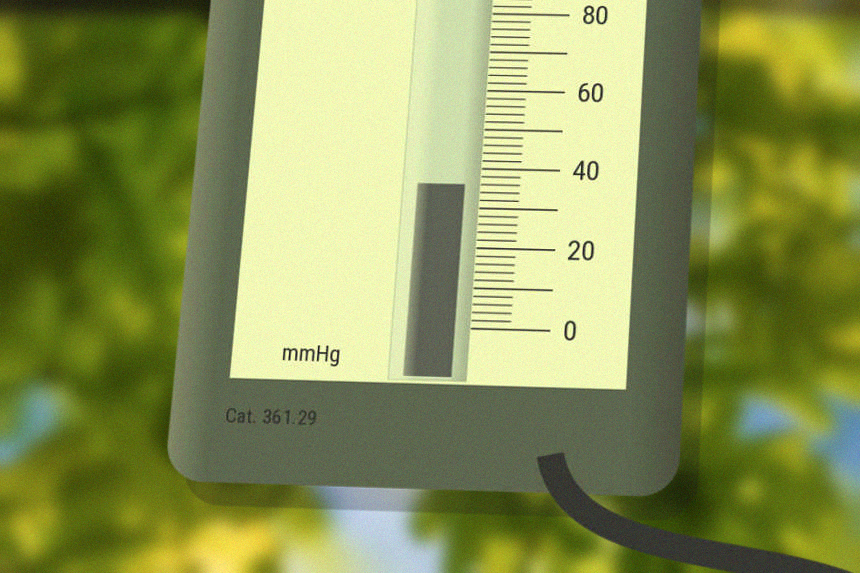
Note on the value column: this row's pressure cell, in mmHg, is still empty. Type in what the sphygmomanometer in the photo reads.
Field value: 36 mmHg
